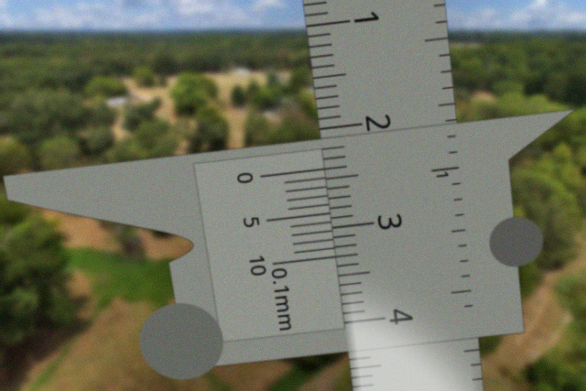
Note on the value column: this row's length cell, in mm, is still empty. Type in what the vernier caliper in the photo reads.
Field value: 24.0 mm
